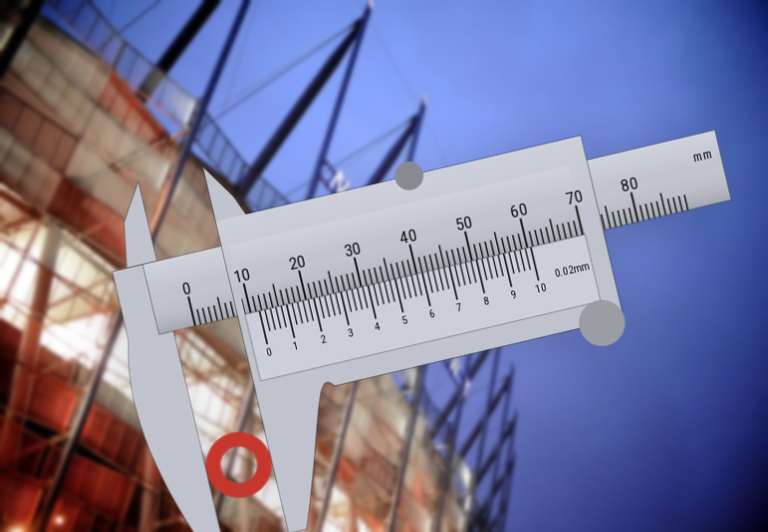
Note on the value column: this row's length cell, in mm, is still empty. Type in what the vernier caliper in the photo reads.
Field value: 11.6 mm
